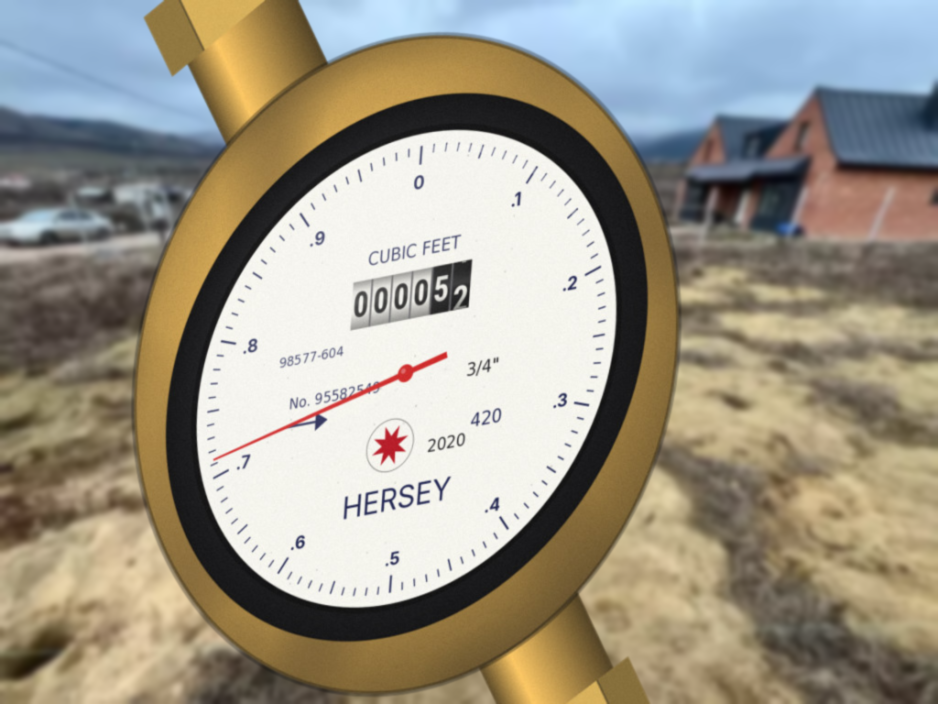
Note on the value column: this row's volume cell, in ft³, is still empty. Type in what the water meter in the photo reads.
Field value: 51.71 ft³
